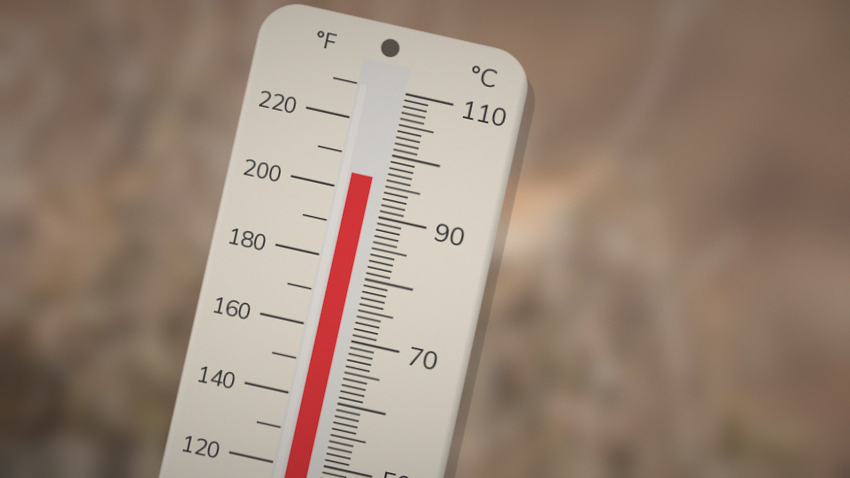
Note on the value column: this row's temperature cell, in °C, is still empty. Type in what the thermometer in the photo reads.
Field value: 96 °C
